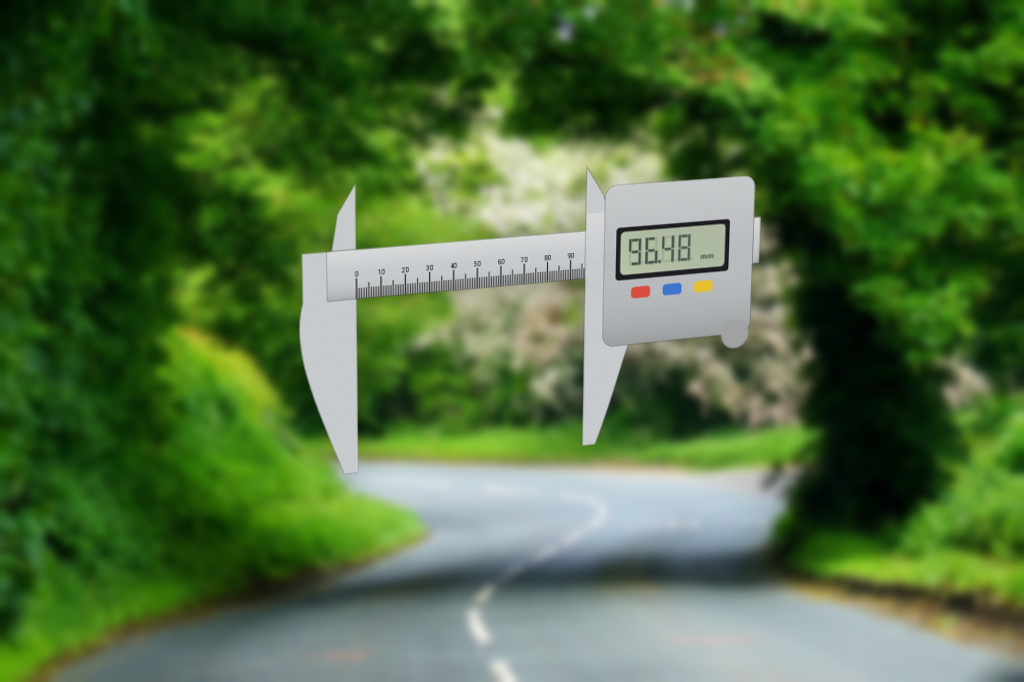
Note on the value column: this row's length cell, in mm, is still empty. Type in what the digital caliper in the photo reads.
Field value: 96.48 mm
